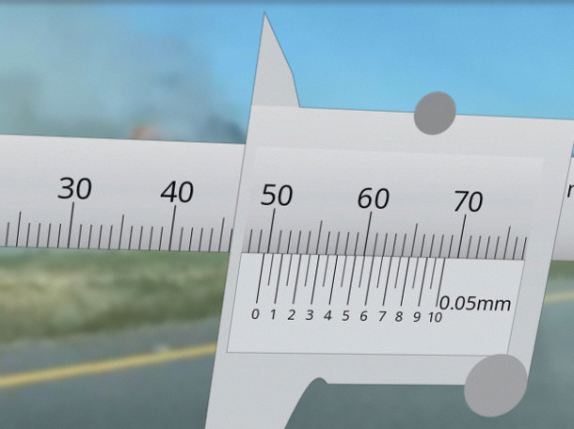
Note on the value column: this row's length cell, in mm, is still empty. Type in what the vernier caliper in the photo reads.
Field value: 49.6 mm
